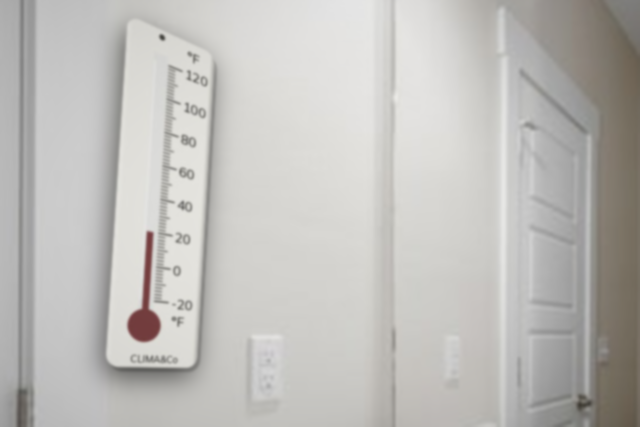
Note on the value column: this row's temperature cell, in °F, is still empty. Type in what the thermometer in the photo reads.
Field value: 20 °F
